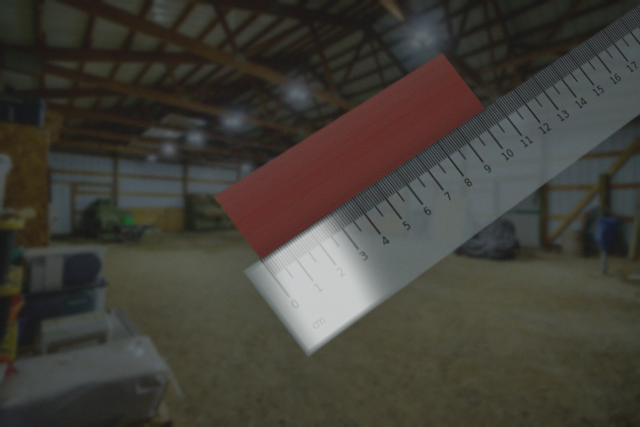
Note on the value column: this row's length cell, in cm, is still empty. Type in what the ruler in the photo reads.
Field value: 10.5 cm
